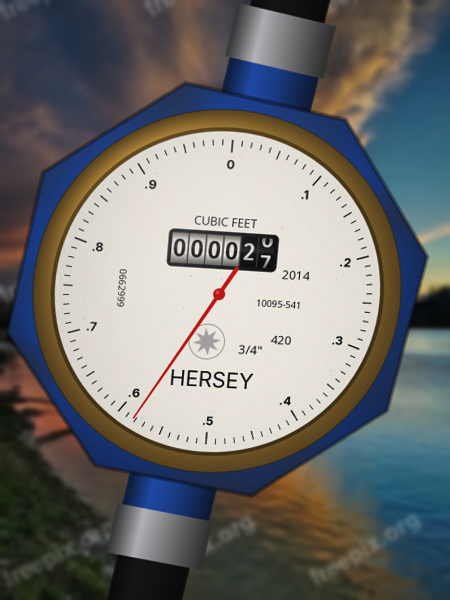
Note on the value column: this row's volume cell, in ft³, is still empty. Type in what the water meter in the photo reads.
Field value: 26.58 ft³
